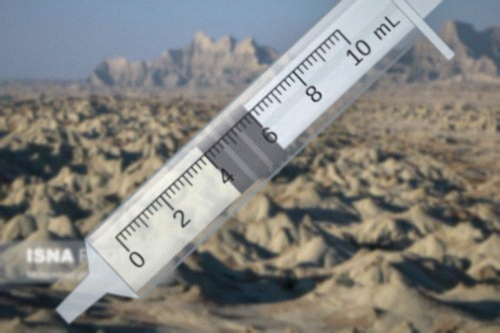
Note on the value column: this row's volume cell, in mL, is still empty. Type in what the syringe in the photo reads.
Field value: 4 mL
